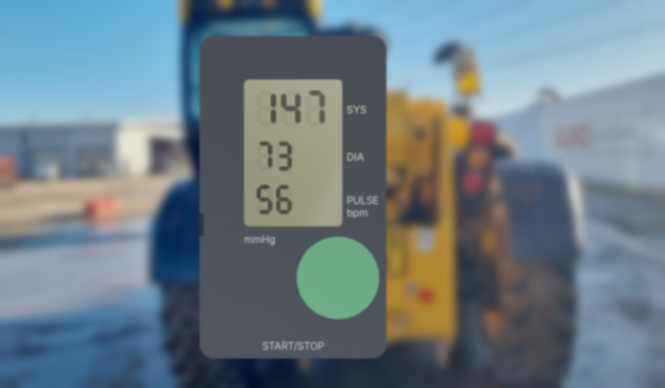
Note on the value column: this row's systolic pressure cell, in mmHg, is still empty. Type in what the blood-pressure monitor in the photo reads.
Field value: 147 mmHg
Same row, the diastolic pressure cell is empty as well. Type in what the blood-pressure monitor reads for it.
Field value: 73 mmHg
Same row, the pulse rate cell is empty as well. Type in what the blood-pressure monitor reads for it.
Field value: 56 bpm
